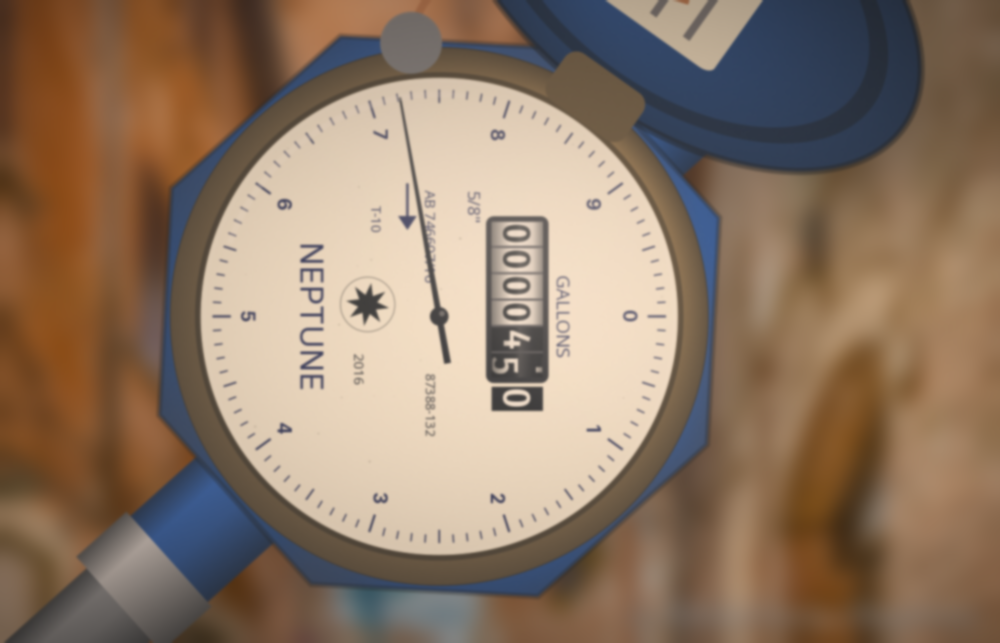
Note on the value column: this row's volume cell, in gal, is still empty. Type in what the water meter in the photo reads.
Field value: 447.2 gal
